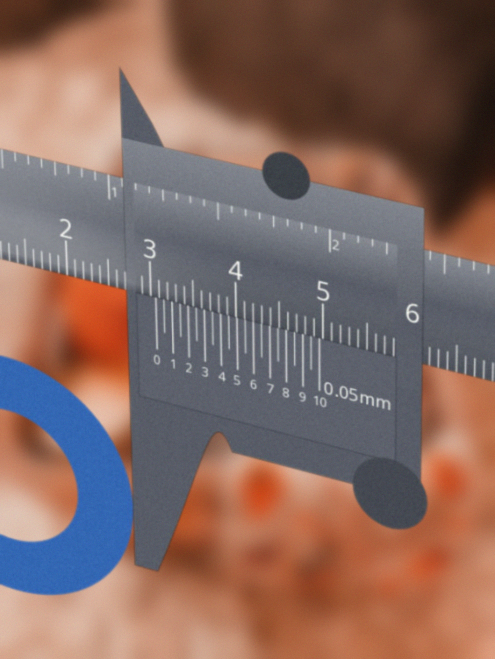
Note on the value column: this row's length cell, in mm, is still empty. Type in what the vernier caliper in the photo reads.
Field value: 30.6 mm
